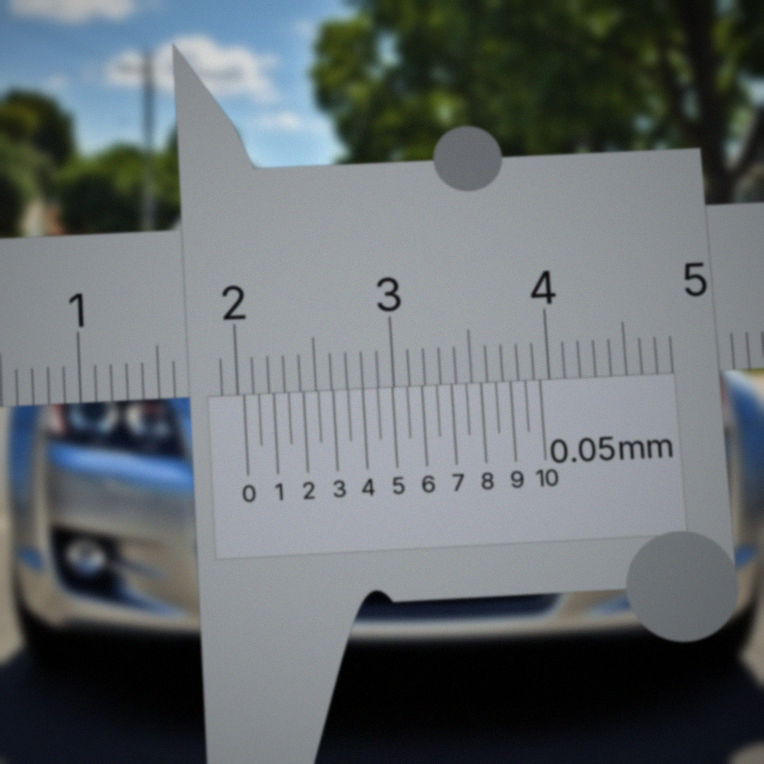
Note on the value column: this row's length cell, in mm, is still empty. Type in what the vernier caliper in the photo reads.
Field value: 20.4 mm
